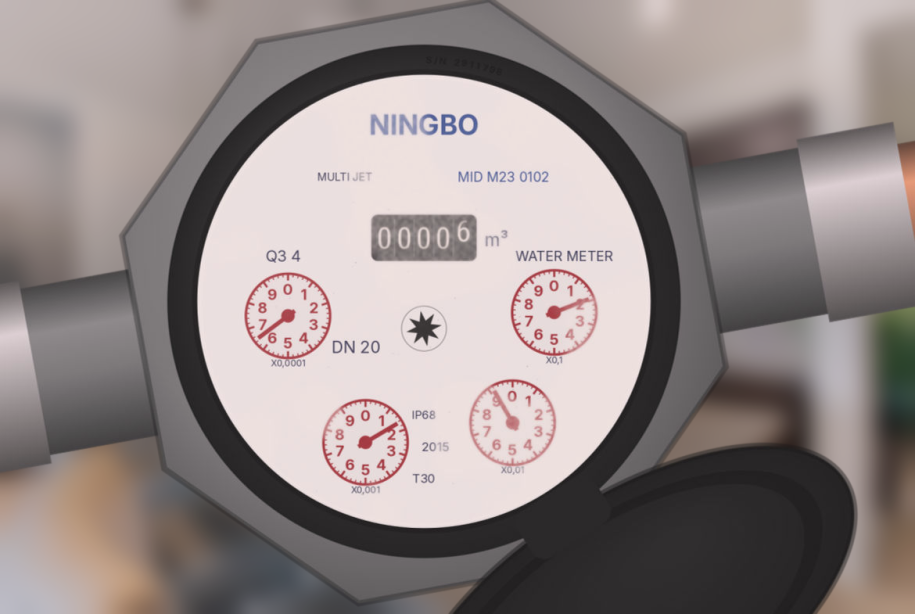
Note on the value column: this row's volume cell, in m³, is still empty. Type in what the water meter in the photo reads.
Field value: 6.1916 m³
